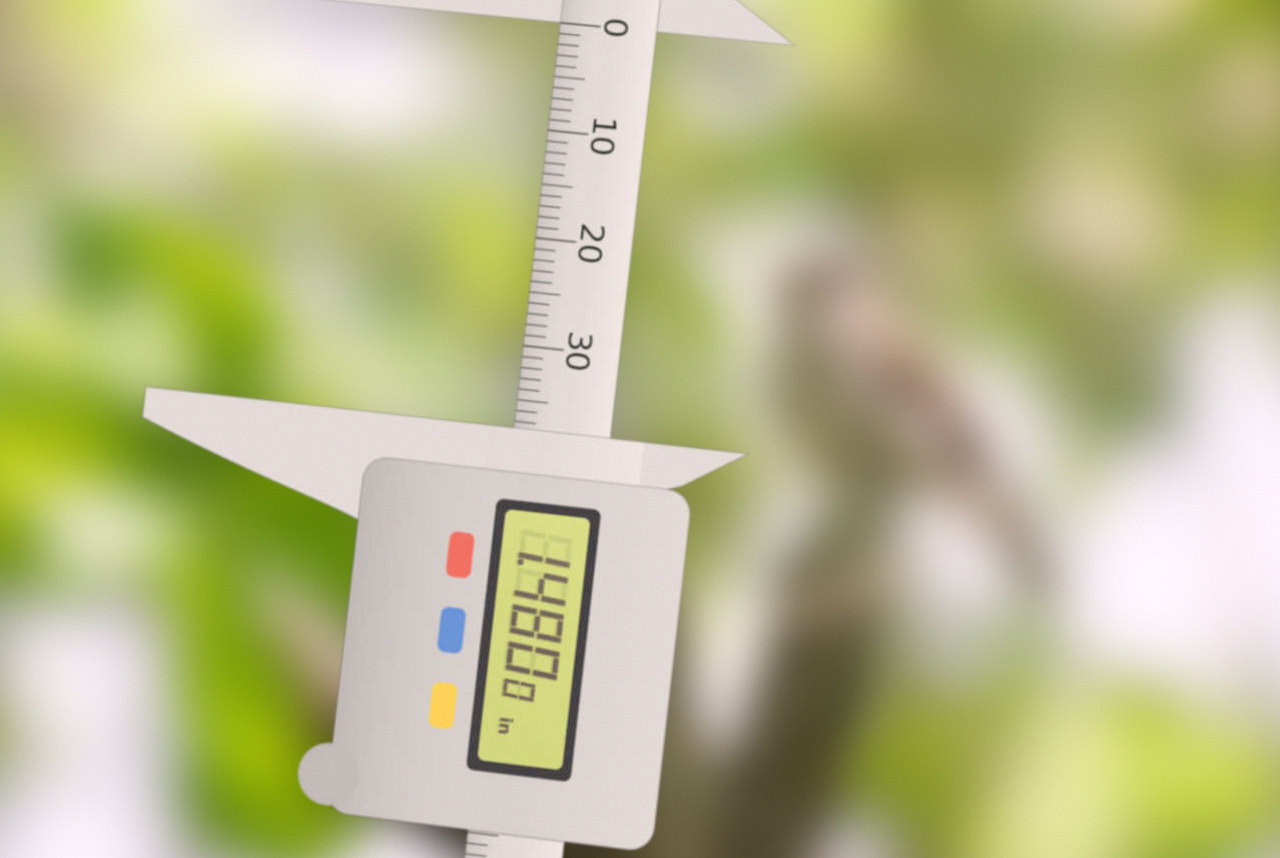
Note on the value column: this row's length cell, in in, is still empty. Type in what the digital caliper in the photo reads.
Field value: 1.4800 in
